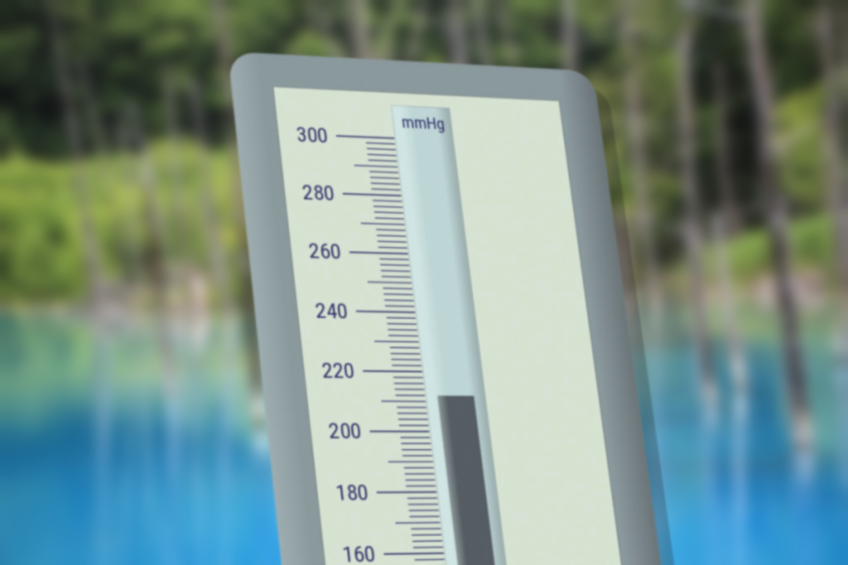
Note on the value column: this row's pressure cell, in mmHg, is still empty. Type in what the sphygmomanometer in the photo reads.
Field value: 212 mmHg
